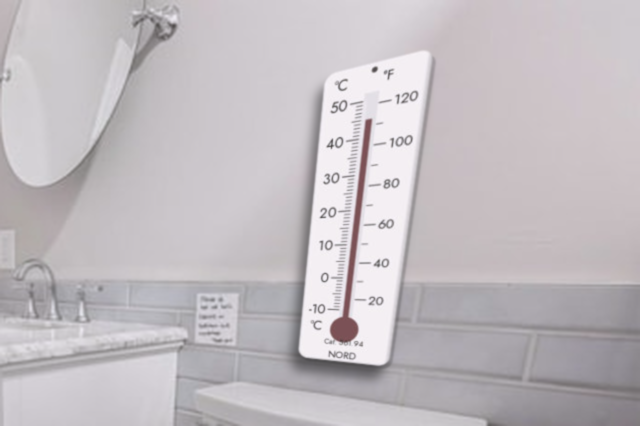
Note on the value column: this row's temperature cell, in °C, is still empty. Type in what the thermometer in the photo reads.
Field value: 45 °C
